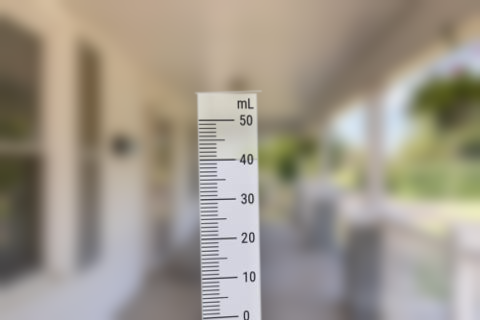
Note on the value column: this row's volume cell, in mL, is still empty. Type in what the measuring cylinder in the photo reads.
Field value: 40 mL
